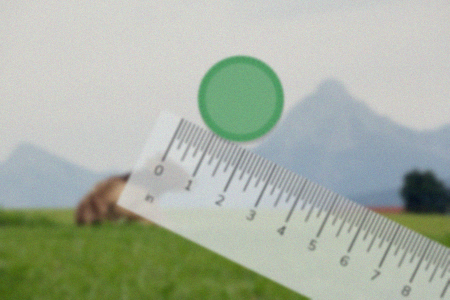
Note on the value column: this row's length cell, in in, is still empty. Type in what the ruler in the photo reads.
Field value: 2.5 in
